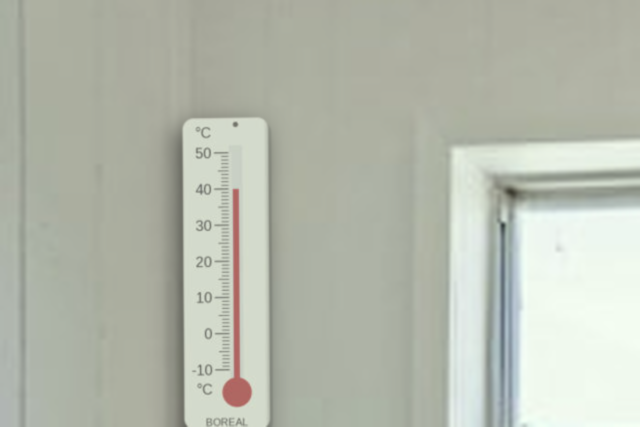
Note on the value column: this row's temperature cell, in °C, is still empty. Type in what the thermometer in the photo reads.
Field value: 40 °C
